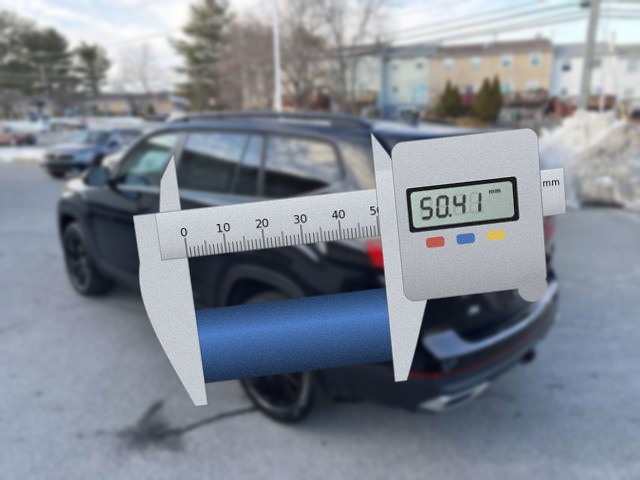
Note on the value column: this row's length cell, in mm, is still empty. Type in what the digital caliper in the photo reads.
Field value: 50.41 mm
